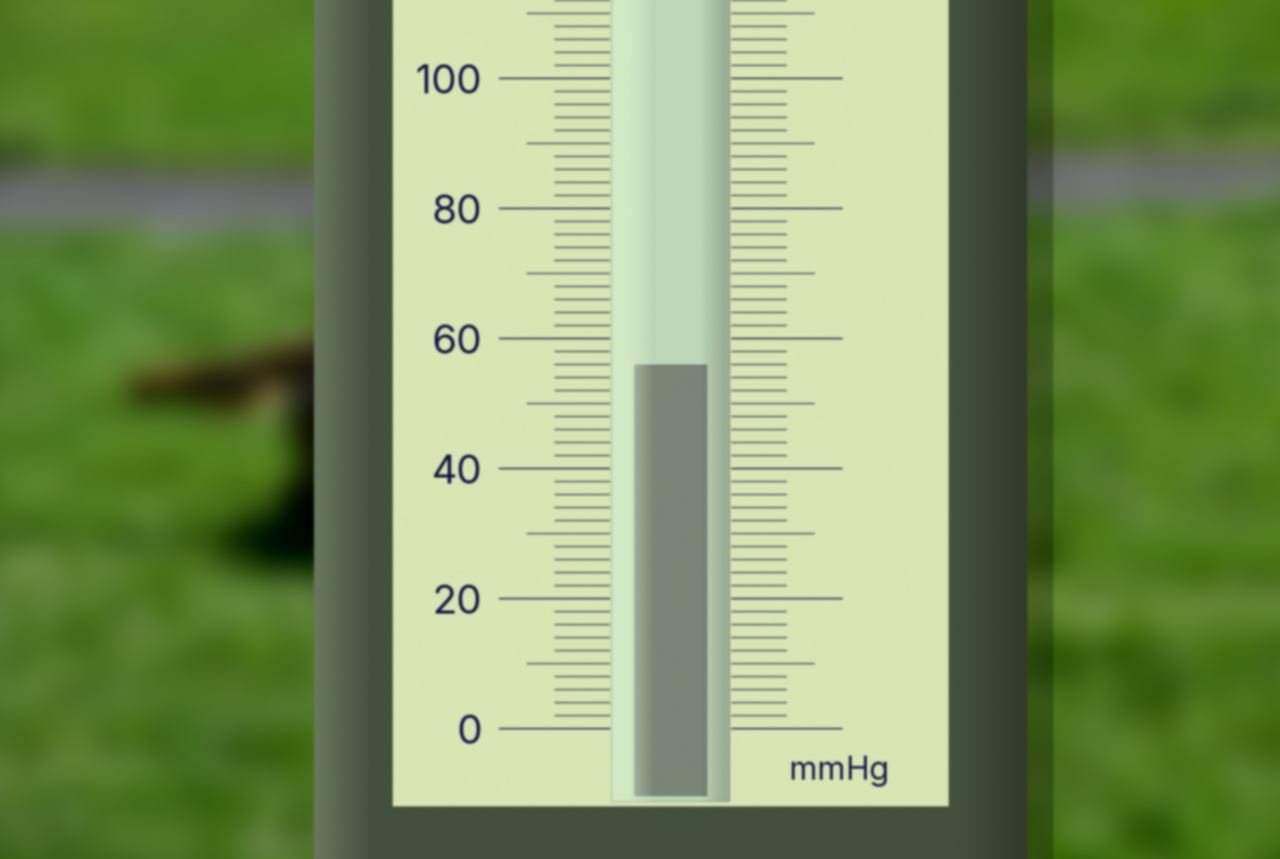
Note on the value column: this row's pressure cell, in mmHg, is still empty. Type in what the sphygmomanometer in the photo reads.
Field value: 56 mmHg
